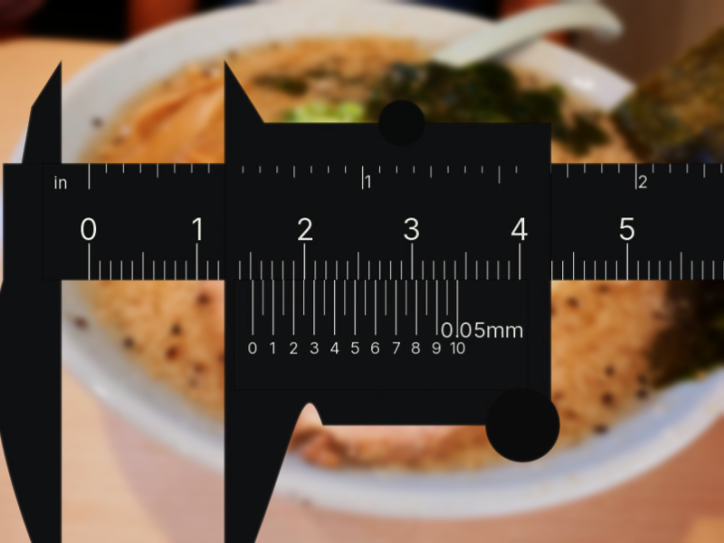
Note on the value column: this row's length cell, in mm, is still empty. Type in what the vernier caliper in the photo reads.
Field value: 15.2 mm
